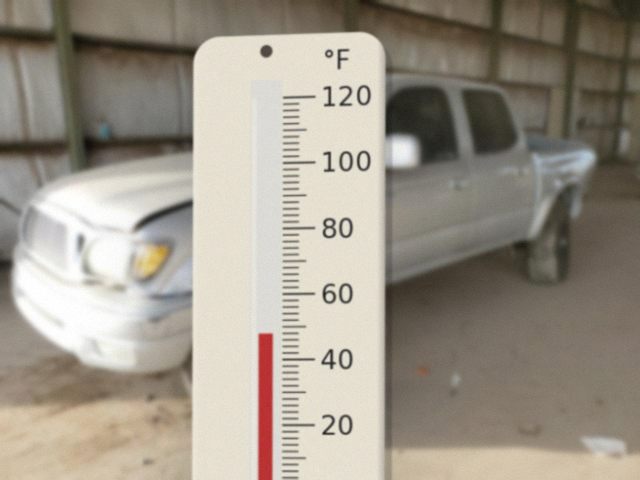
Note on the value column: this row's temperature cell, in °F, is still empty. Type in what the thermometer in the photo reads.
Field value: 48 °F
